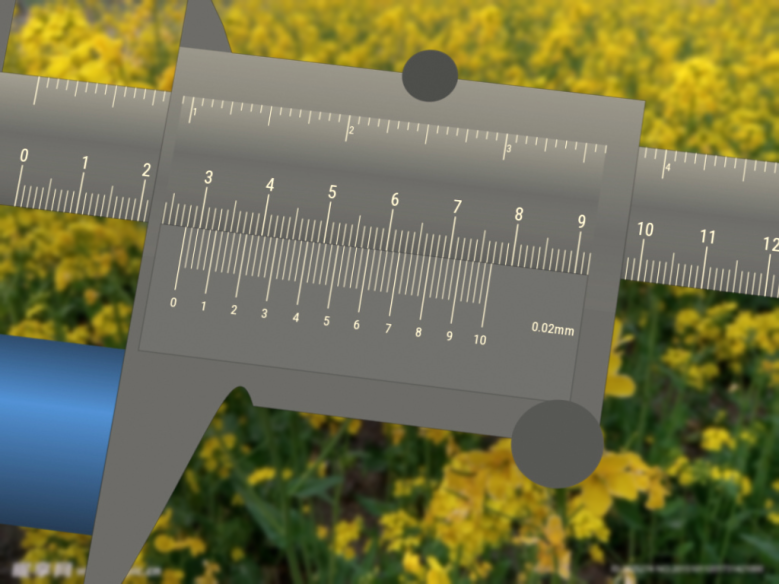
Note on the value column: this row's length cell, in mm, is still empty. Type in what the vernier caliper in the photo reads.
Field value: 27.8 mm
